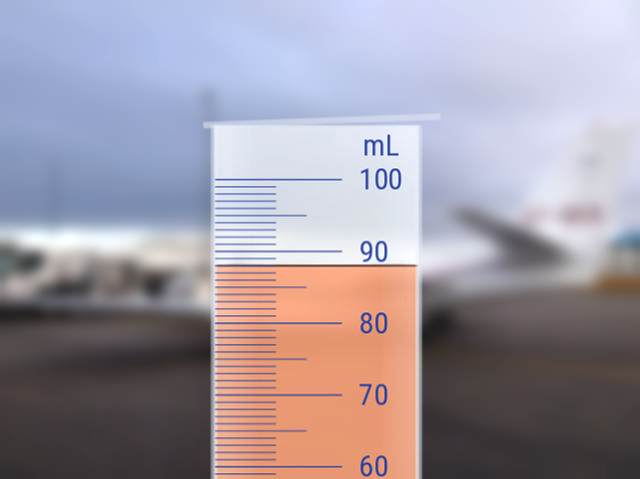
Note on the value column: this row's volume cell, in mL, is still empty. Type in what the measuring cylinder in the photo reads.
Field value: 88 mL
